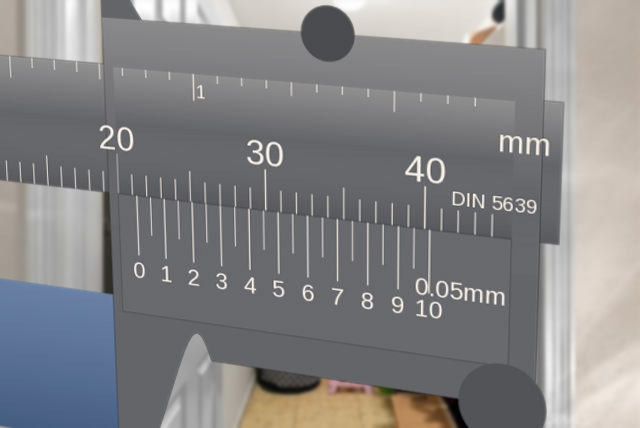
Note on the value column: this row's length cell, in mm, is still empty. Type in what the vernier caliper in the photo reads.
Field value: 21.3 mm
